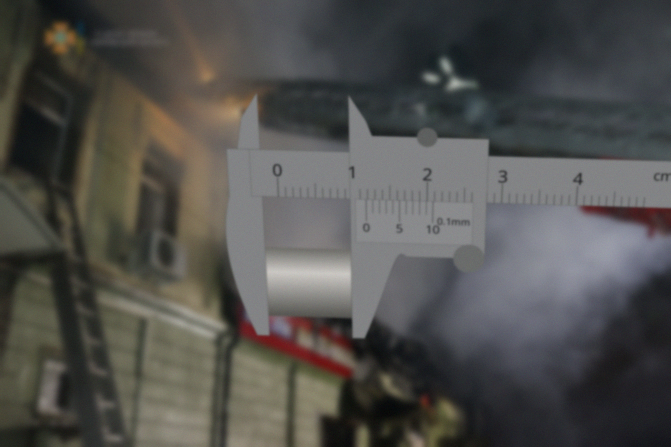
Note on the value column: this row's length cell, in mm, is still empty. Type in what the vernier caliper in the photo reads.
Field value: 11.8 mm
